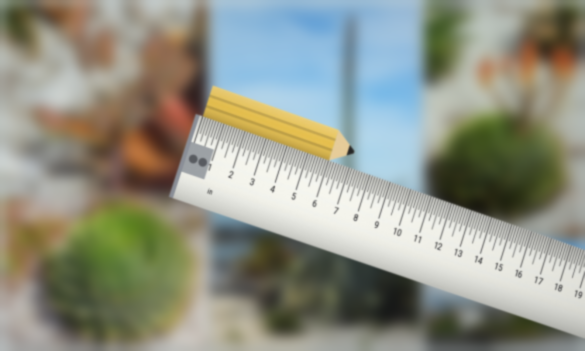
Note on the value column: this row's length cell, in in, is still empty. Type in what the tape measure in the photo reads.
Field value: 7 in
